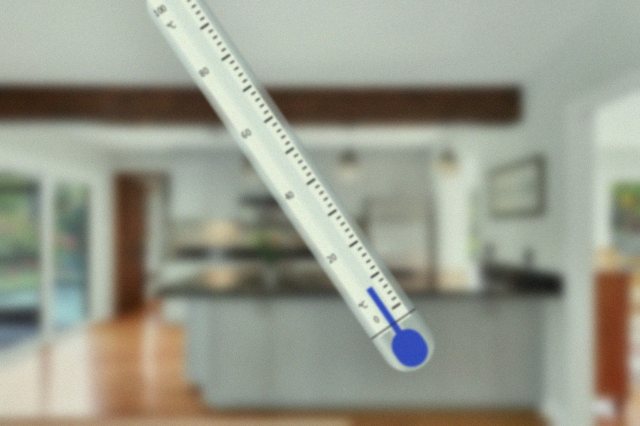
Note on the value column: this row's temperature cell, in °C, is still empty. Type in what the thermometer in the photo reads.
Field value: 8 °C
